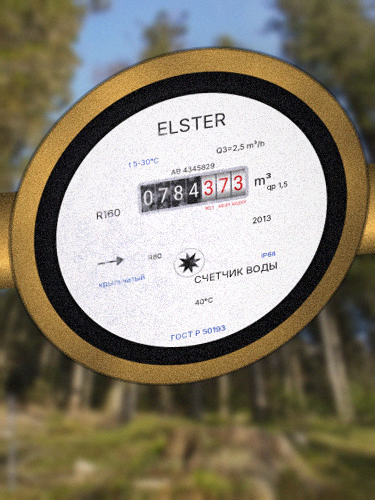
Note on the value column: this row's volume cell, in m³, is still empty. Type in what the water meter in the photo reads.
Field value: 784.373 m³
